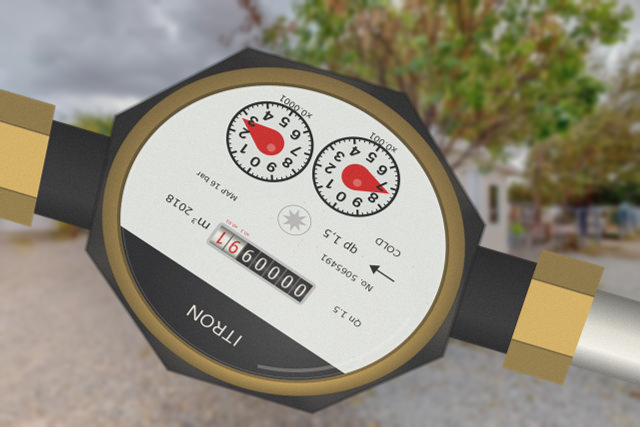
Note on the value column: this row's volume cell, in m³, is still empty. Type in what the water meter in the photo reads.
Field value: 9.9172 m³
